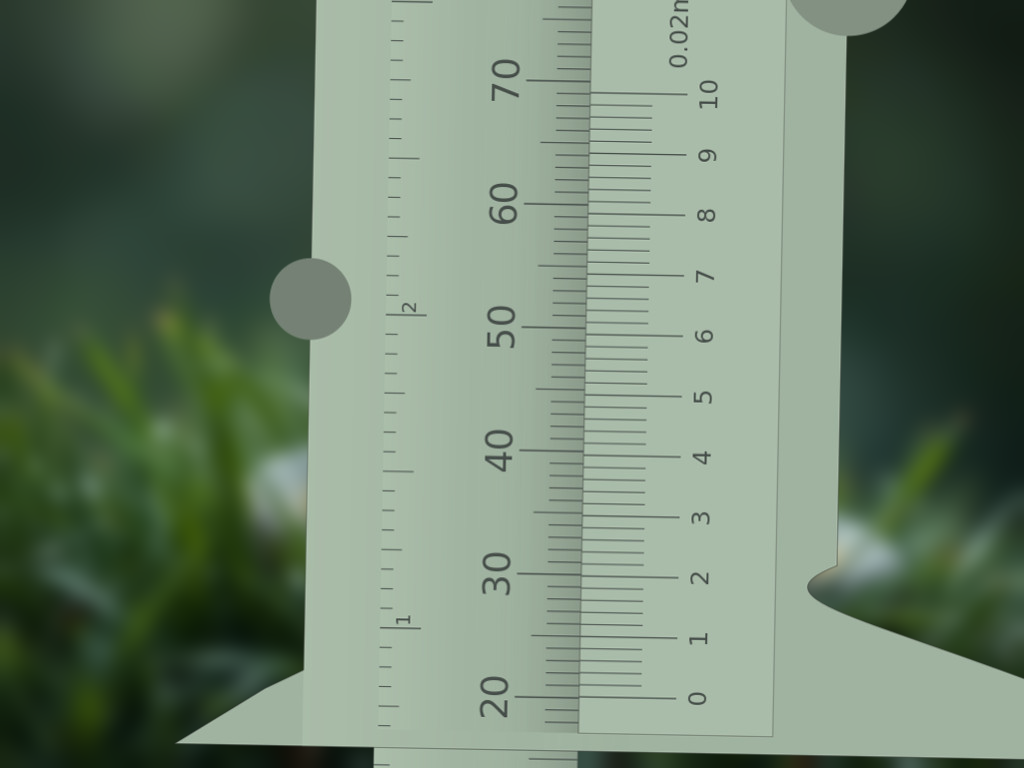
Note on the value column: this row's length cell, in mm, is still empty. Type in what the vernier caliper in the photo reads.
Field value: 20.1 mm
